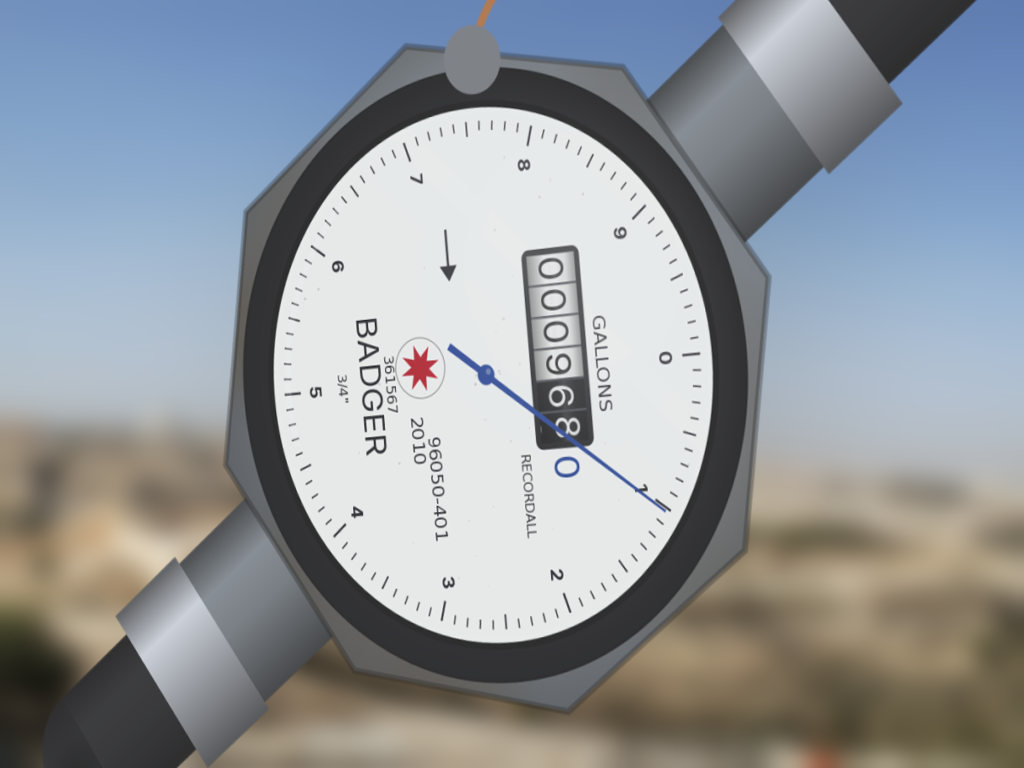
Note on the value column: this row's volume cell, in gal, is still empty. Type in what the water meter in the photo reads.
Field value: 9681.0 gal
